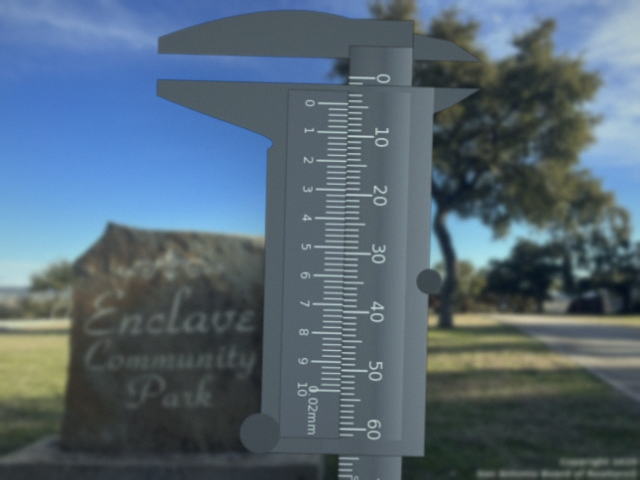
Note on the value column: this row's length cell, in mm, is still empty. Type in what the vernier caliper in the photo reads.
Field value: 4.5 mm
